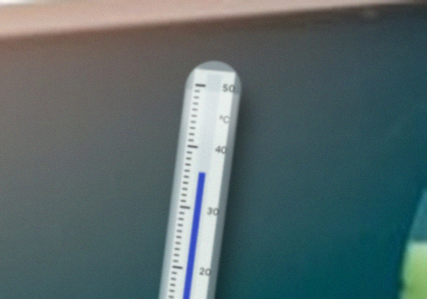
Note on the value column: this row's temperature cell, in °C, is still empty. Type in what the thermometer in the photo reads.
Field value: 36 °C
